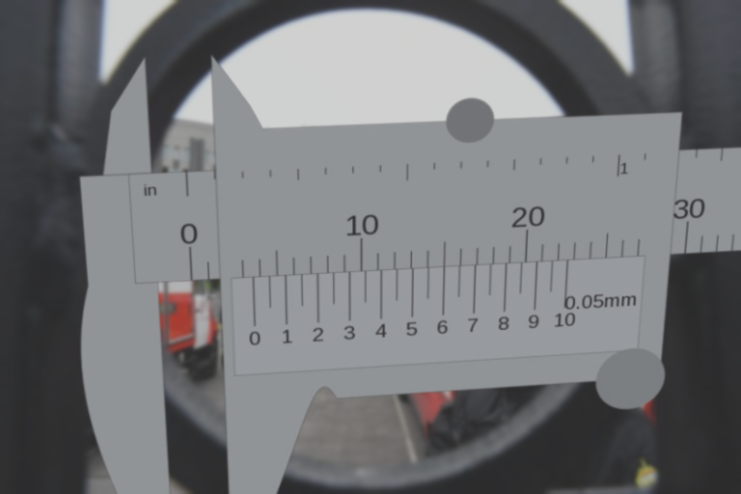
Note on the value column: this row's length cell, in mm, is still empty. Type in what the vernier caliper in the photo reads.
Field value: 3.6 mm
